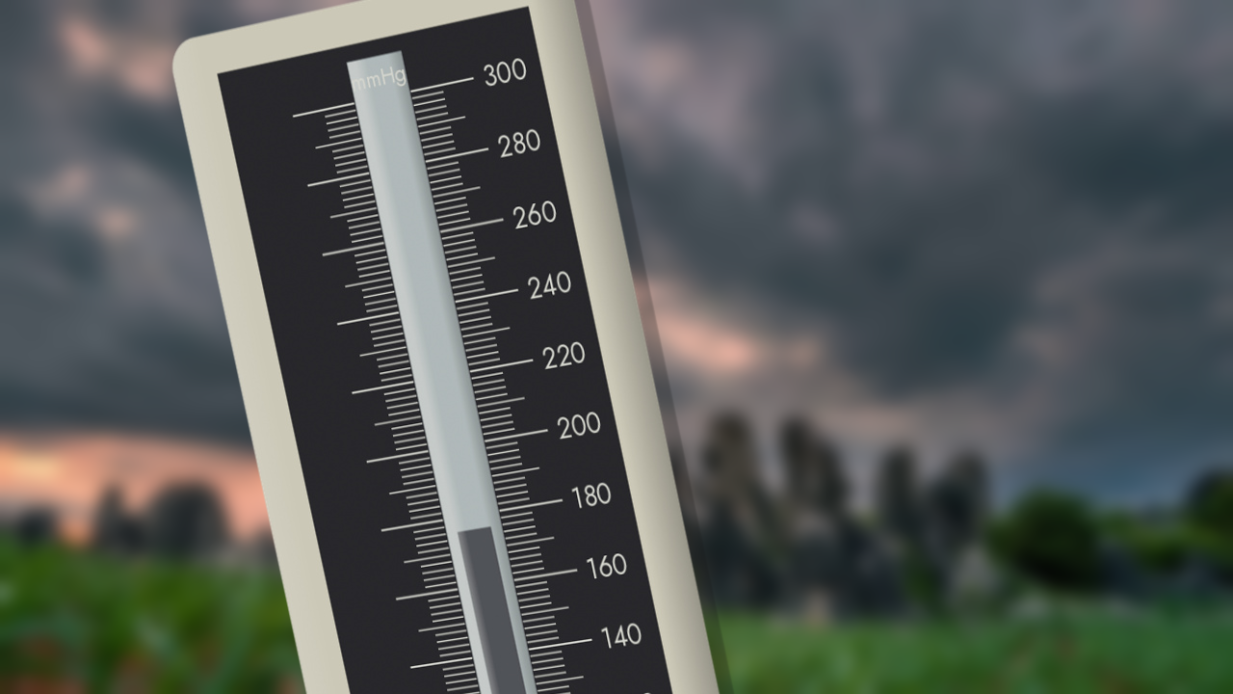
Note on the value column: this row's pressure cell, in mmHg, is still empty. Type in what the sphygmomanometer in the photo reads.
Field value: 176 mmHg
